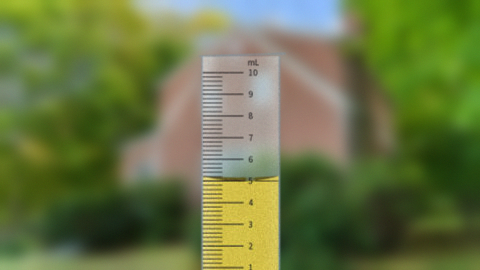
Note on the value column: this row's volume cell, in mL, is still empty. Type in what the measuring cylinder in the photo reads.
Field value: 5 mL
